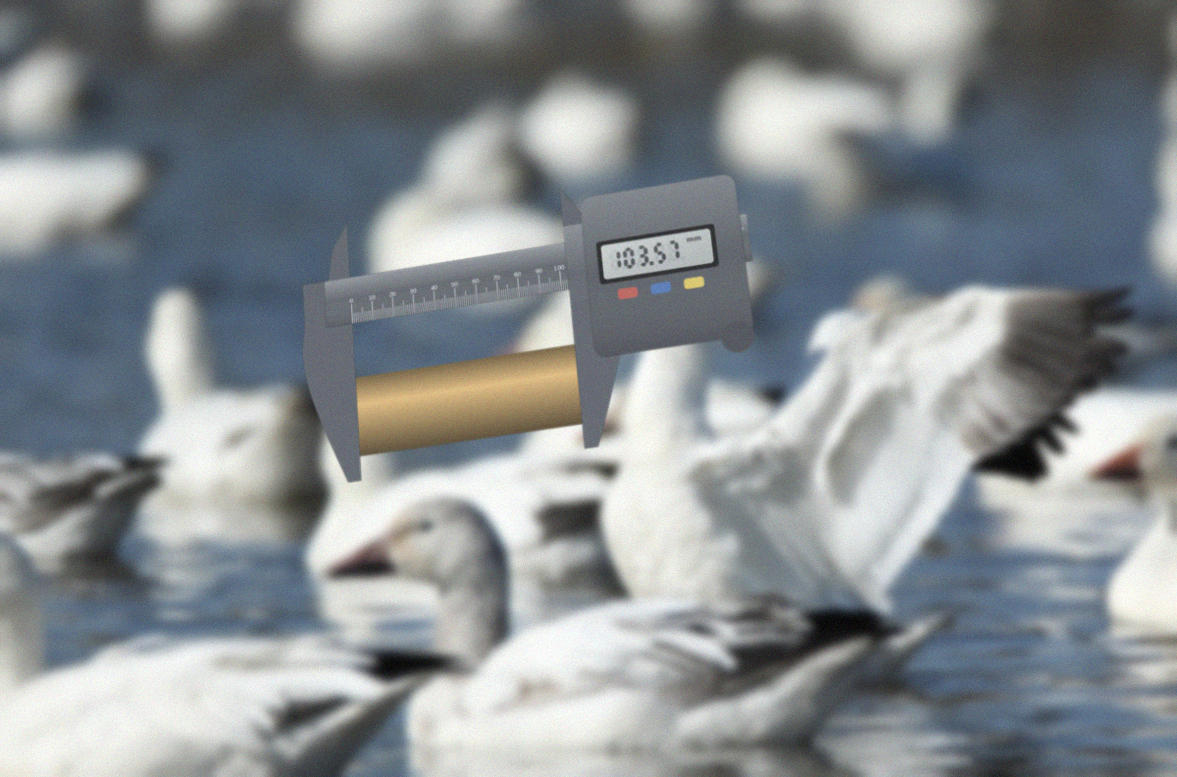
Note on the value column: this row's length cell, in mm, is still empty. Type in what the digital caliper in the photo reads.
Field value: 103.57 mm
